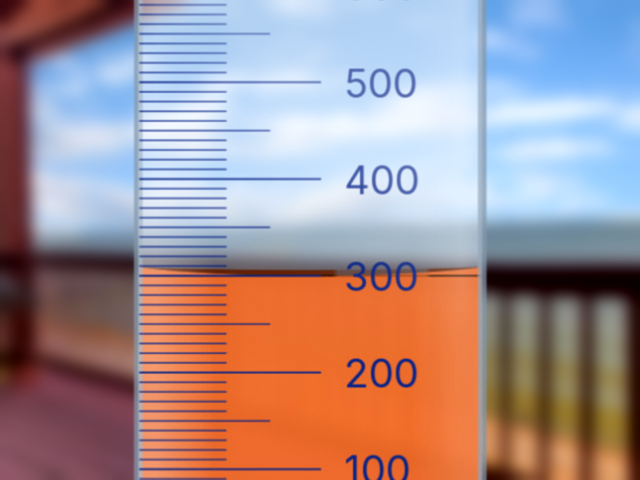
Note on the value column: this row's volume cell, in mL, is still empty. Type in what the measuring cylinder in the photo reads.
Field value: 300 mL
